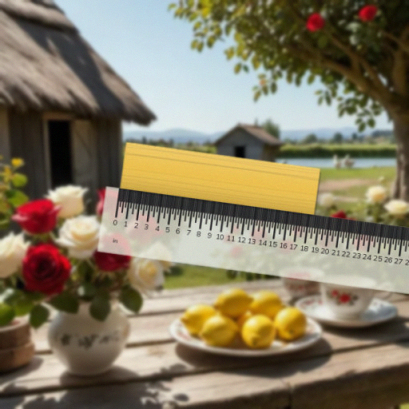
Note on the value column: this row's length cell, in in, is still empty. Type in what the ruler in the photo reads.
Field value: 18.5 in
